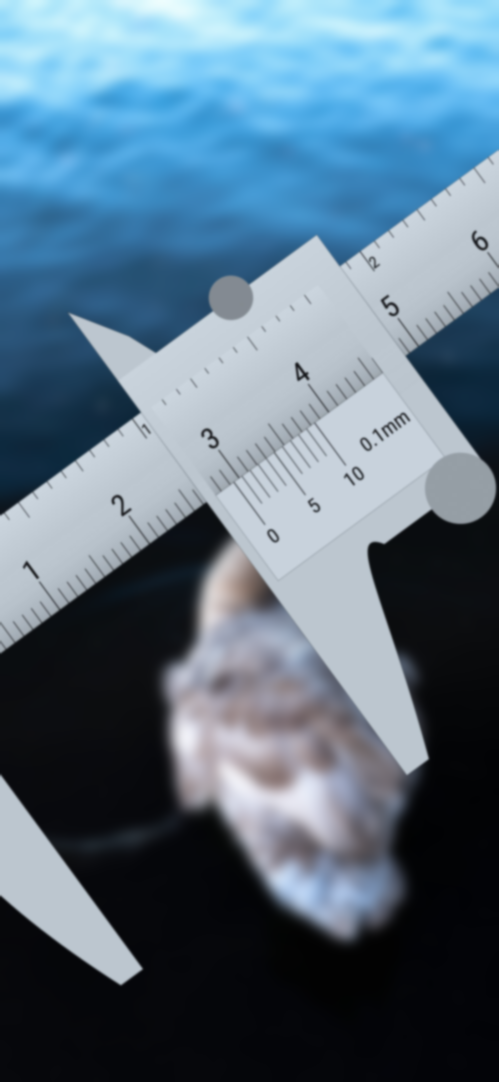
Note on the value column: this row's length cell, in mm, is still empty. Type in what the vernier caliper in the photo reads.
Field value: 29.4 mm
